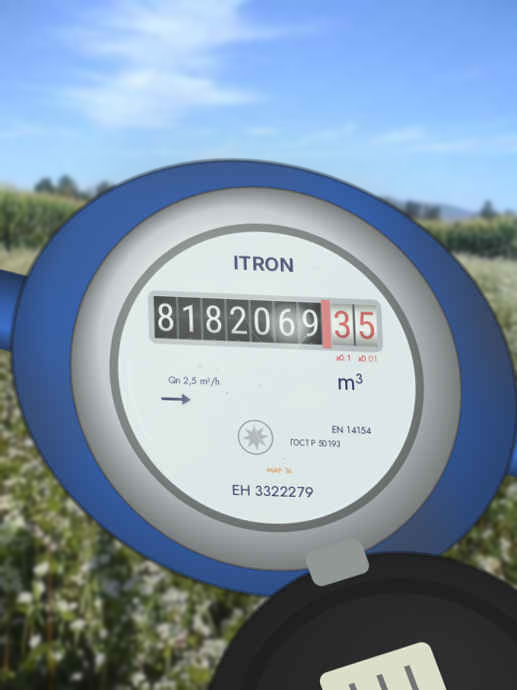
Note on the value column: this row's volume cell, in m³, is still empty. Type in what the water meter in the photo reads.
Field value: 8182069.35 m³
